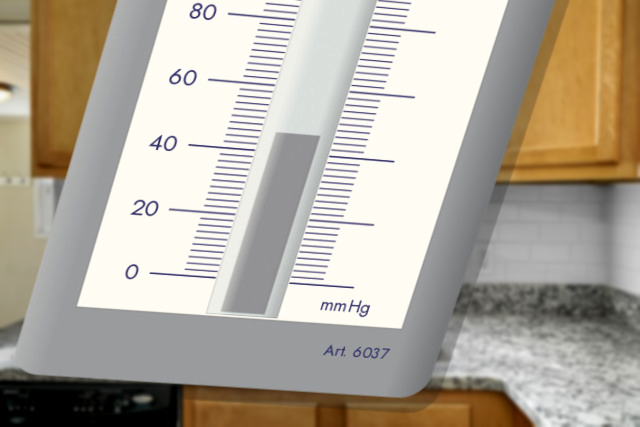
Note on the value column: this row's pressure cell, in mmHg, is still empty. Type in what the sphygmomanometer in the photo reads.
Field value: 46 mmHg
